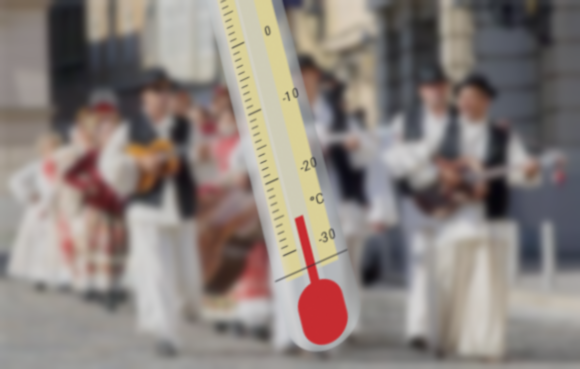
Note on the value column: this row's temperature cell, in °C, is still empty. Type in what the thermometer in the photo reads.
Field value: -26 °C
